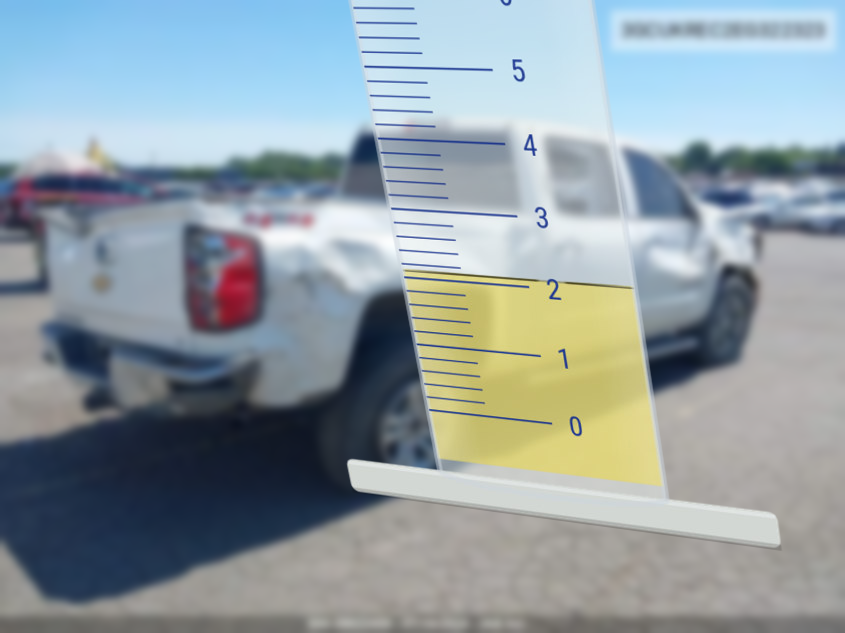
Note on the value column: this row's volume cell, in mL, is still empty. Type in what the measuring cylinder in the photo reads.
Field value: 2.1 mL
